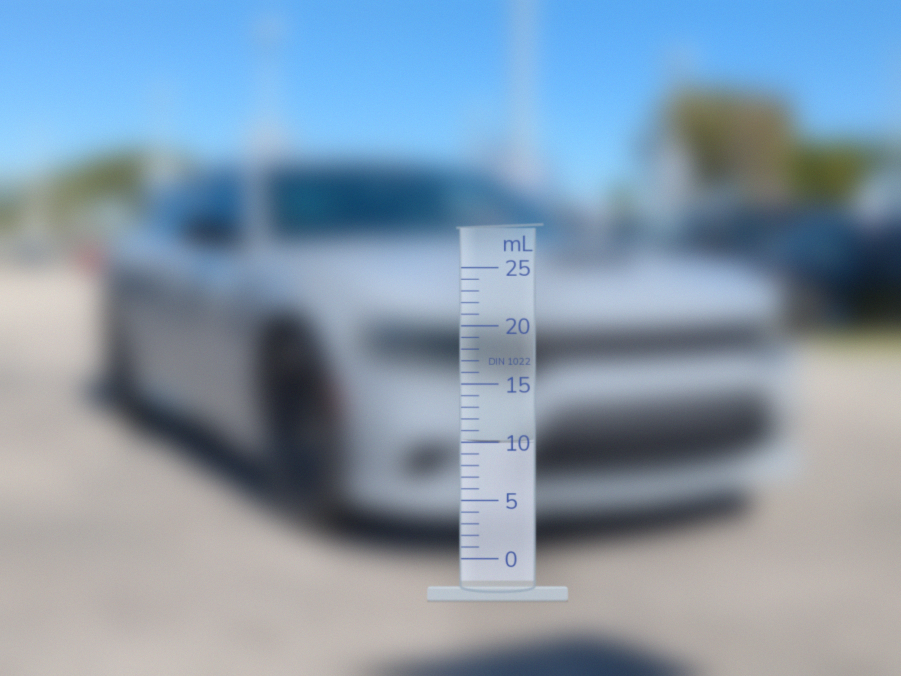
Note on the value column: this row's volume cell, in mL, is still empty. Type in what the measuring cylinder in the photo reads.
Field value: 10 mL
